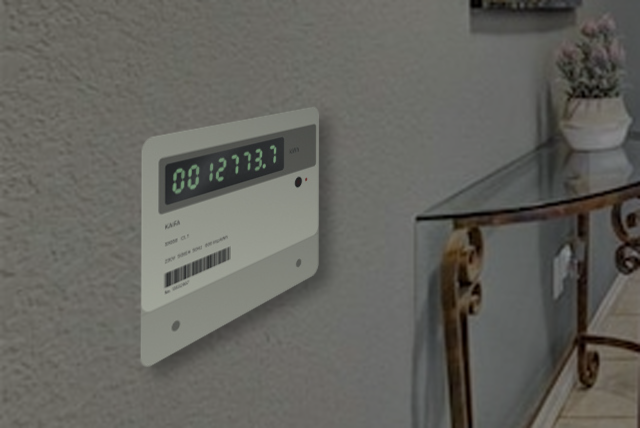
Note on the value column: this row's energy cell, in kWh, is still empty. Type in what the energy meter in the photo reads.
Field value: 12773.7 kWh
